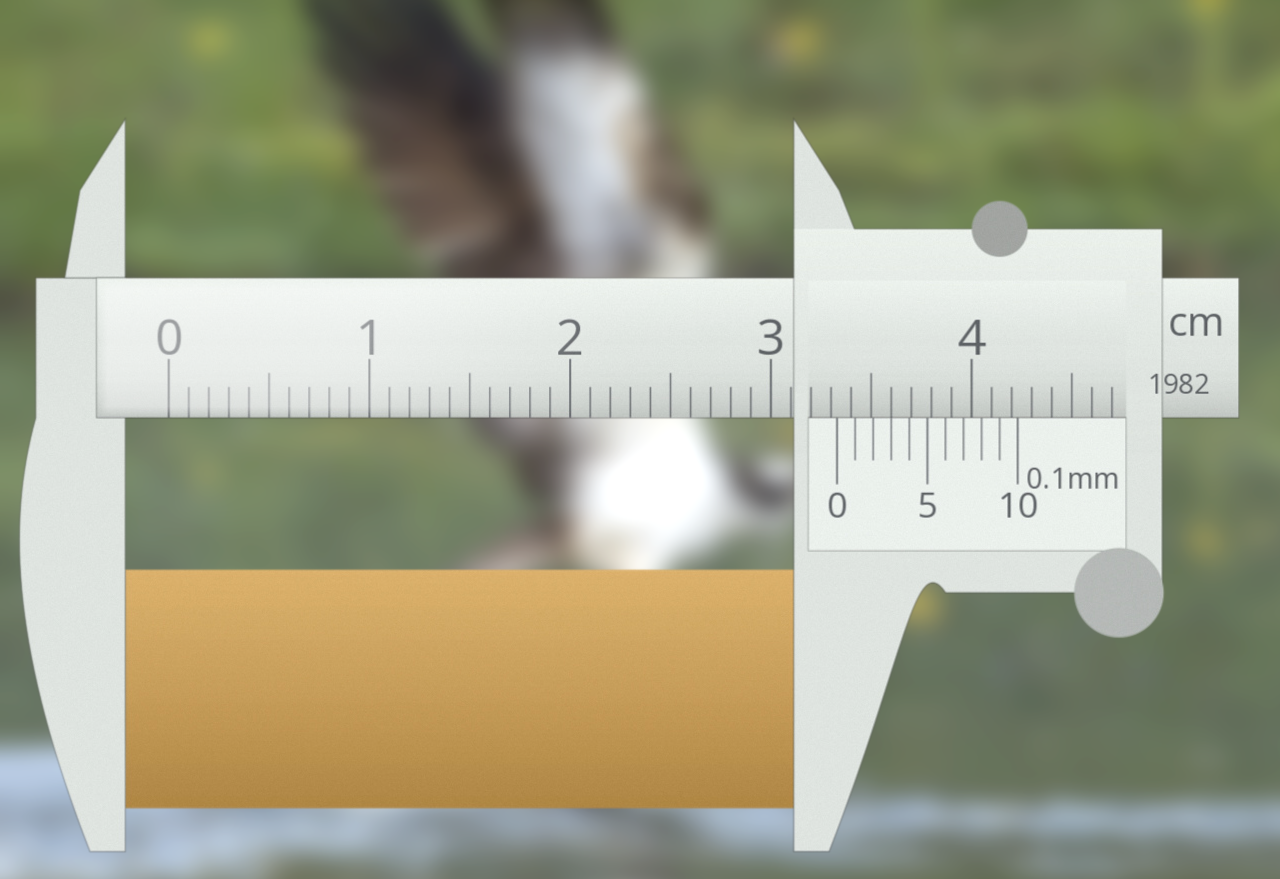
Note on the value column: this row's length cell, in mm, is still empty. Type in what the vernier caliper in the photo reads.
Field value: 33.3 mm
